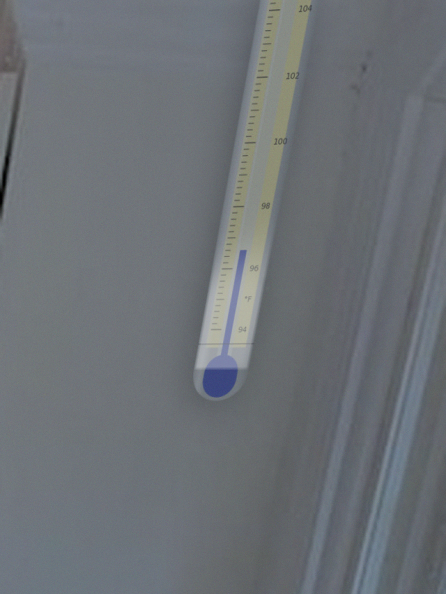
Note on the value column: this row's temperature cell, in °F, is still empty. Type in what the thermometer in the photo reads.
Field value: 96.6 °F
